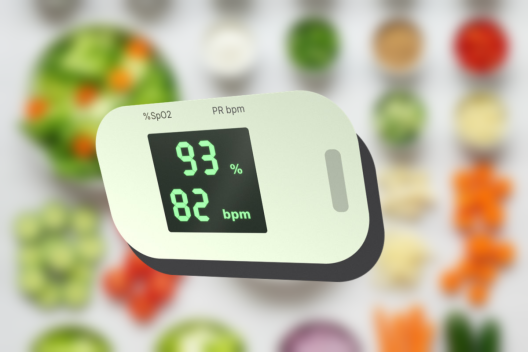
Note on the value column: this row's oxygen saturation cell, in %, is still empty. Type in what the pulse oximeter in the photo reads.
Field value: 93 %
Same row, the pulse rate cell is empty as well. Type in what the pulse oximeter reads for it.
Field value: 82 bpm
